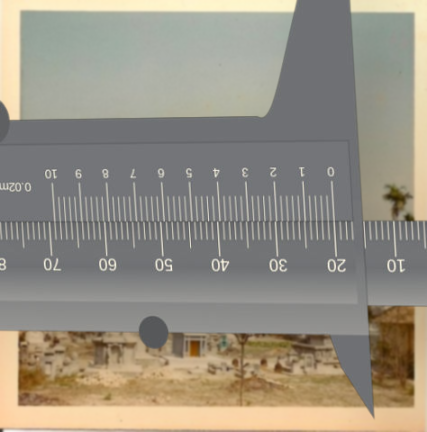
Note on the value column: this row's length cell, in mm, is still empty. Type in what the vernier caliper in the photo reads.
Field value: 20.0 mm
